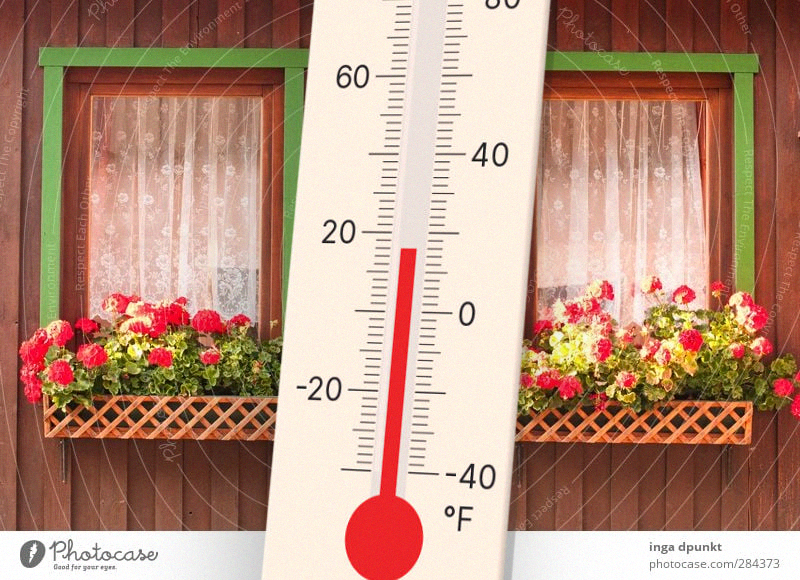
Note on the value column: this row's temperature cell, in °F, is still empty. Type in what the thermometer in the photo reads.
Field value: 16 °F
